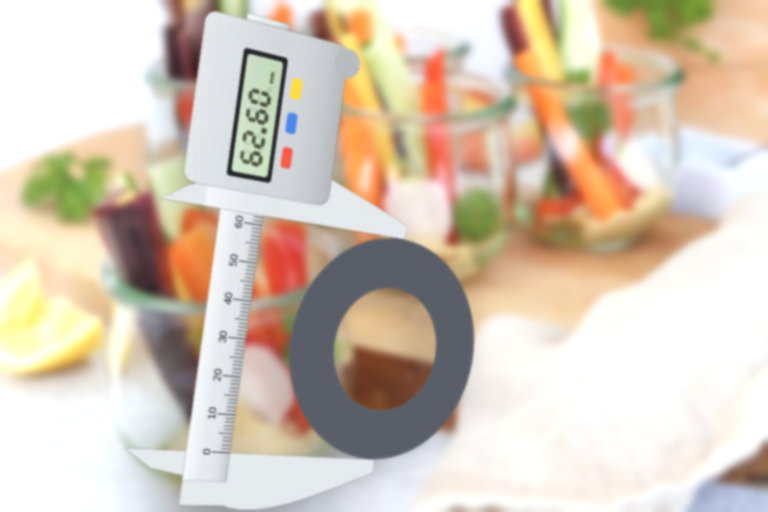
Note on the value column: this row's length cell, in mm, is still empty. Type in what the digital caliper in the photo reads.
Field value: 62.60 mm
